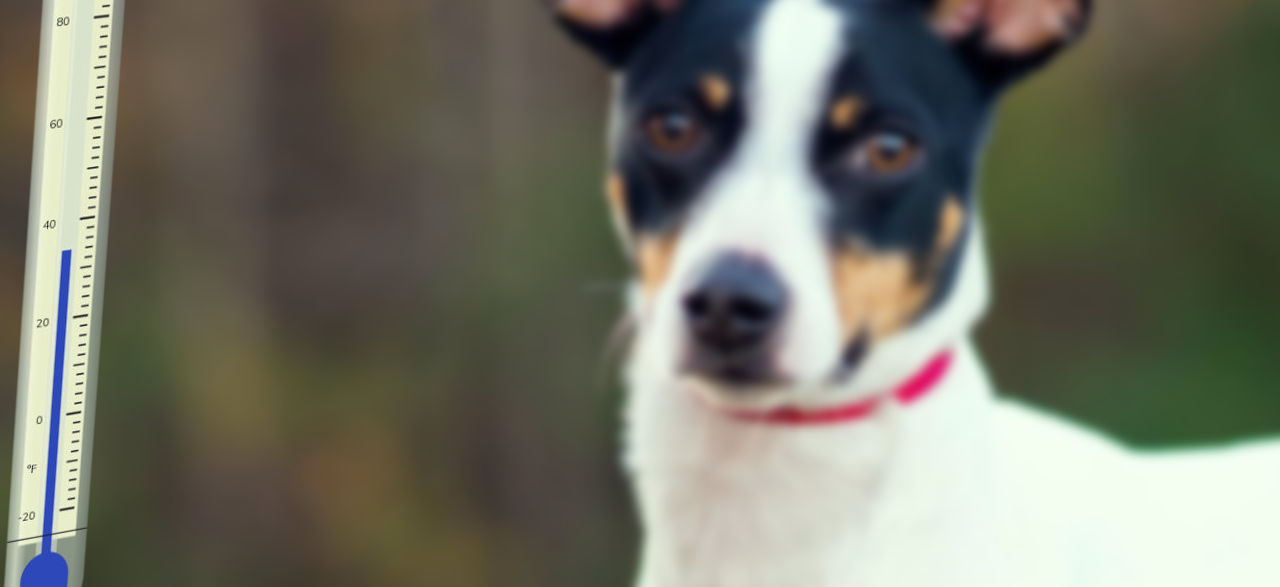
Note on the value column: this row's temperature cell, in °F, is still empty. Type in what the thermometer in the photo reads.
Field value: 34 °F
